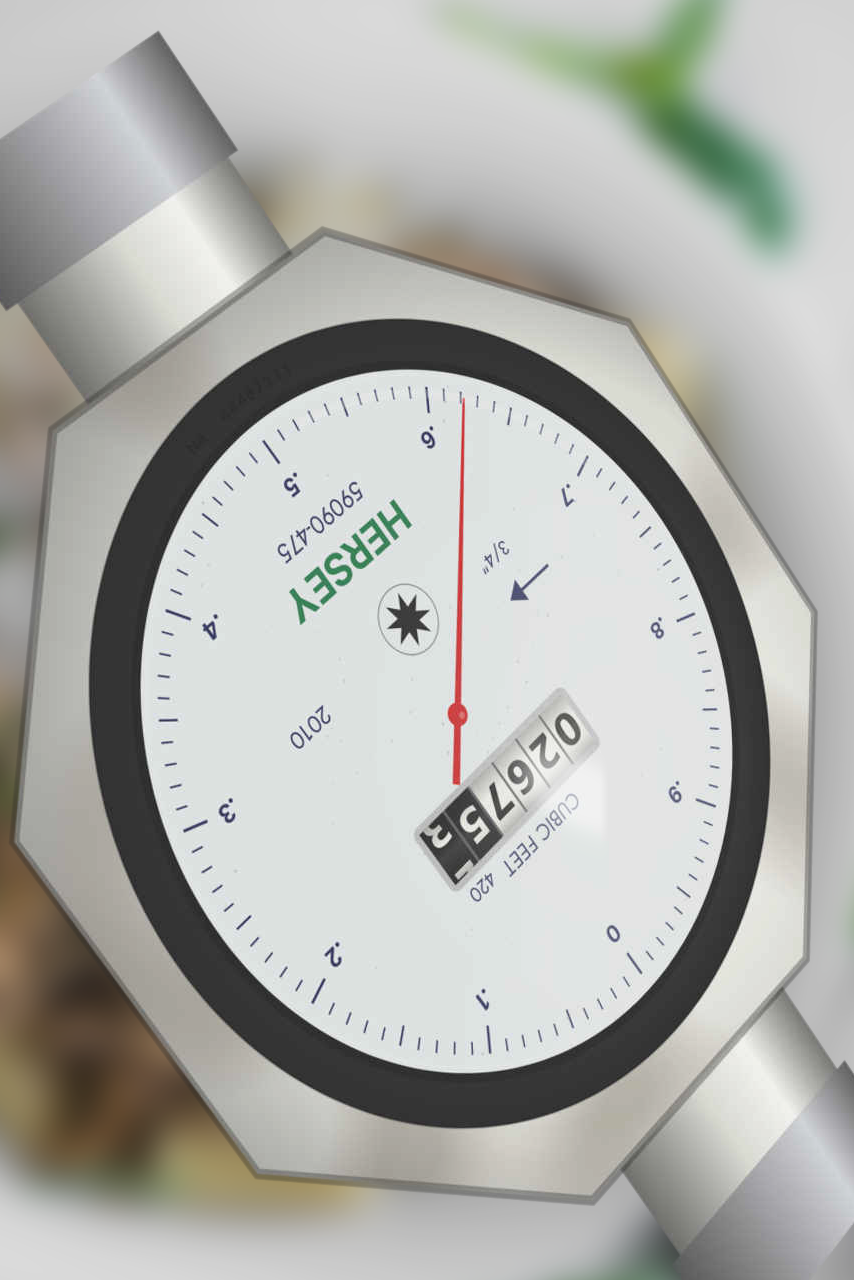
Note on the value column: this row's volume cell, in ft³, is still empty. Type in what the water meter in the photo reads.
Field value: 26752.62 ft³
